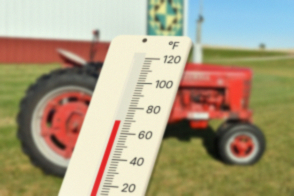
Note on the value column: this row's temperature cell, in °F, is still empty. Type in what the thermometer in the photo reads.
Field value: 70 °F
